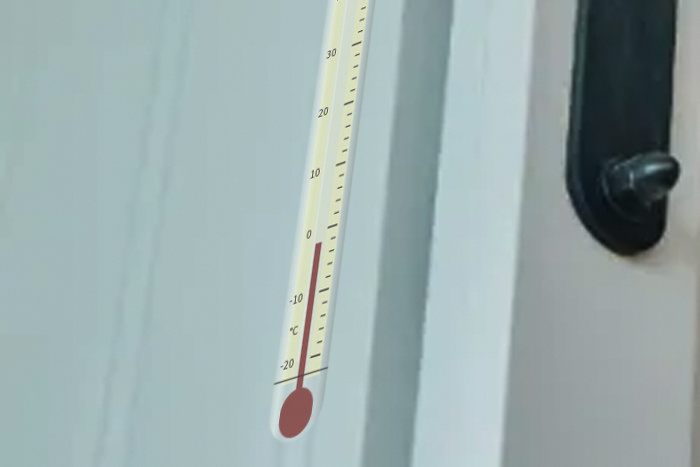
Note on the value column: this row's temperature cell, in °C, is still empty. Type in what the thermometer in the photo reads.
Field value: -2 °C
